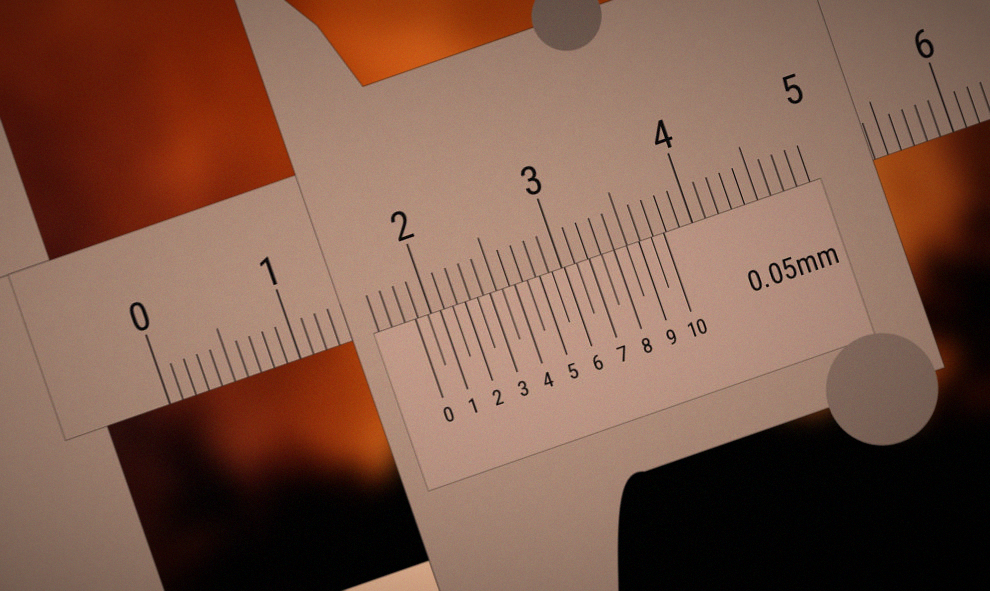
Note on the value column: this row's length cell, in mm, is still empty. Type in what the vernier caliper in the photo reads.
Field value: 18.8 mm
